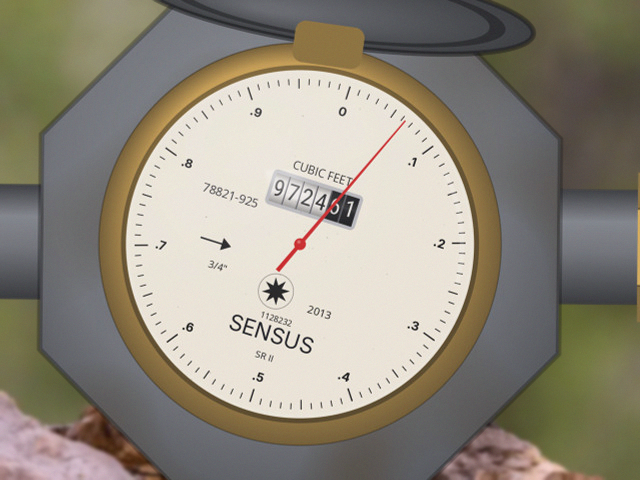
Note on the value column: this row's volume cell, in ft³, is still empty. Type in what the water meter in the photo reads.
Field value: 972461.06 ft³
